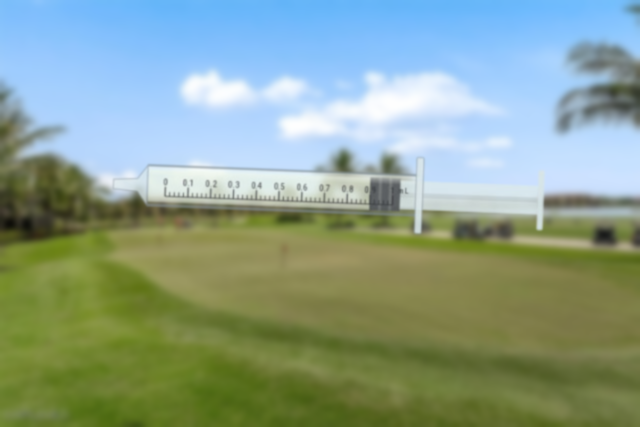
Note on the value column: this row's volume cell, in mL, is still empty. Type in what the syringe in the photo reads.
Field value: 0.9 mL
